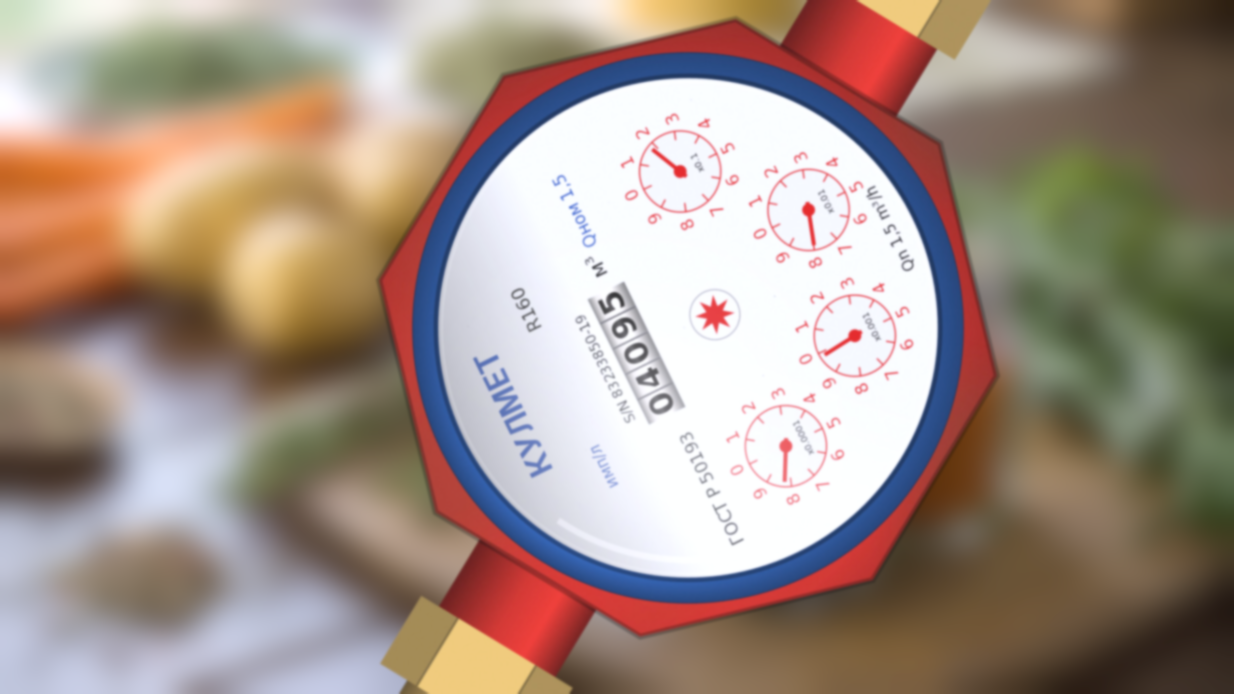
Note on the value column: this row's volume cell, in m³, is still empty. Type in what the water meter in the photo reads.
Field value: 4095.1798 m³
